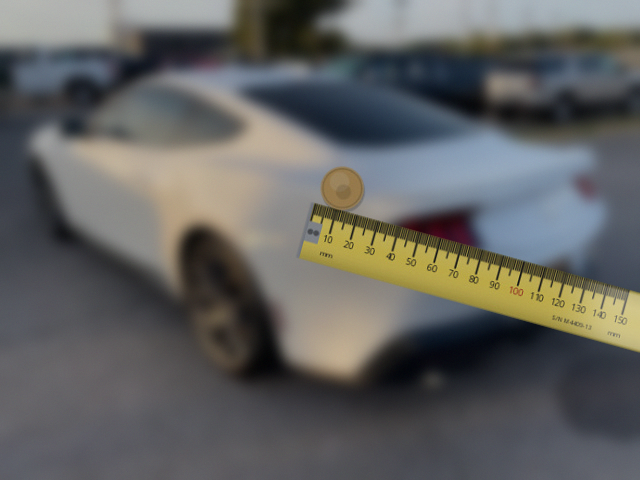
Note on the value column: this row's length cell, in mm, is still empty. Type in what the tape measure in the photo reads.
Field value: 20 mm
